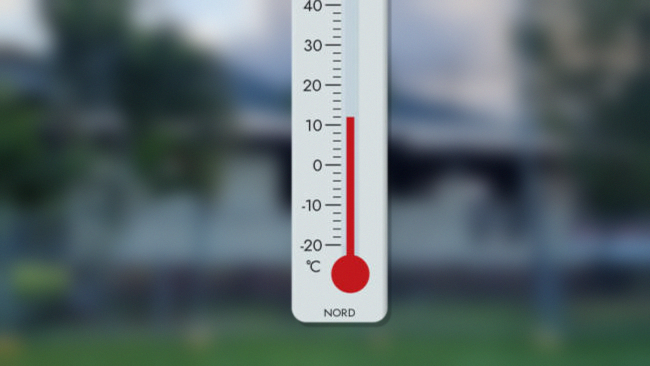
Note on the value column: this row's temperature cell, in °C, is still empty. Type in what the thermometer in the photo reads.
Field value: 12 °C
